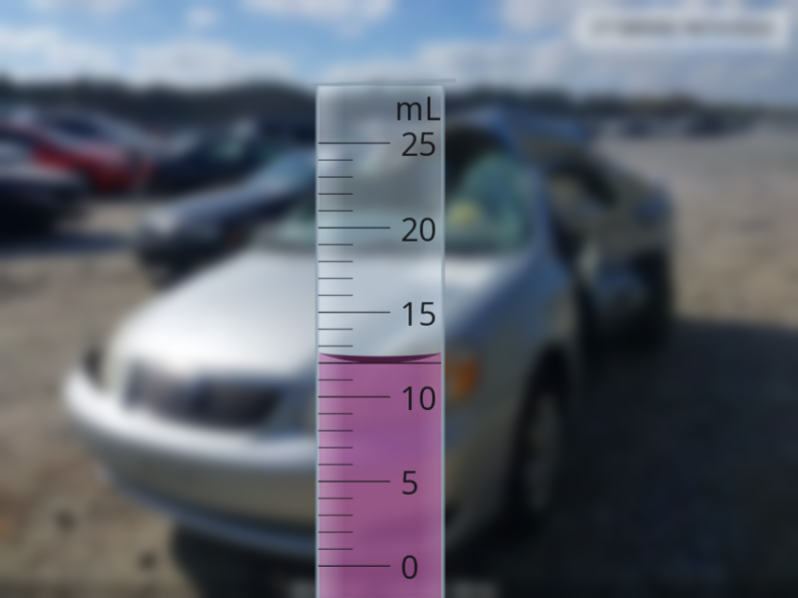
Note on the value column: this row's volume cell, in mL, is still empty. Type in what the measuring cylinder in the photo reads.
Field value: 12 mL
